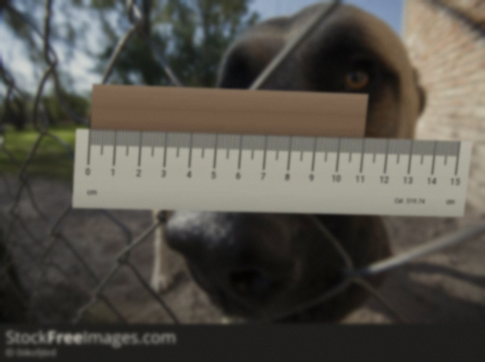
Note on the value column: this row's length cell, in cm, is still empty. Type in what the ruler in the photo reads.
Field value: 11 cm
